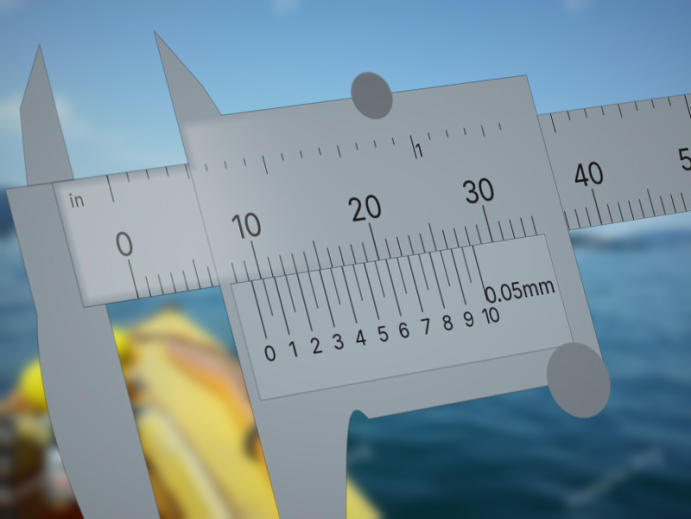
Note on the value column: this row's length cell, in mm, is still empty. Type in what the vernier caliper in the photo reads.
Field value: 9.2 mm
